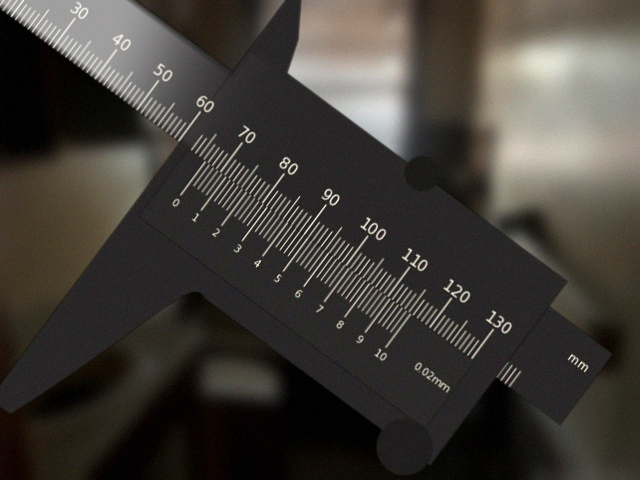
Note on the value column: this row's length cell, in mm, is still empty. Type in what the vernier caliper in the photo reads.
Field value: 66.5 mm
